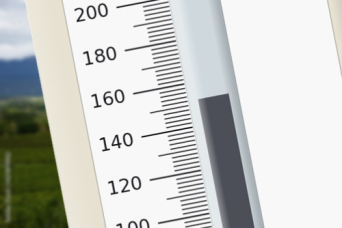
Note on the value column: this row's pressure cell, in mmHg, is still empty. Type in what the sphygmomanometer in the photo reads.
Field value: 152 mmHg
